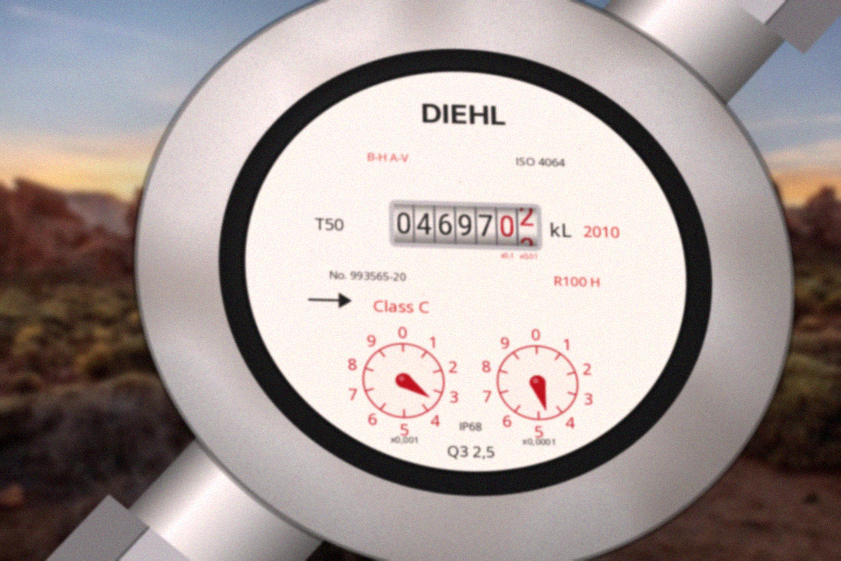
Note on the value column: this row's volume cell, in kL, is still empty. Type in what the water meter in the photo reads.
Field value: 4697.0234 kL
